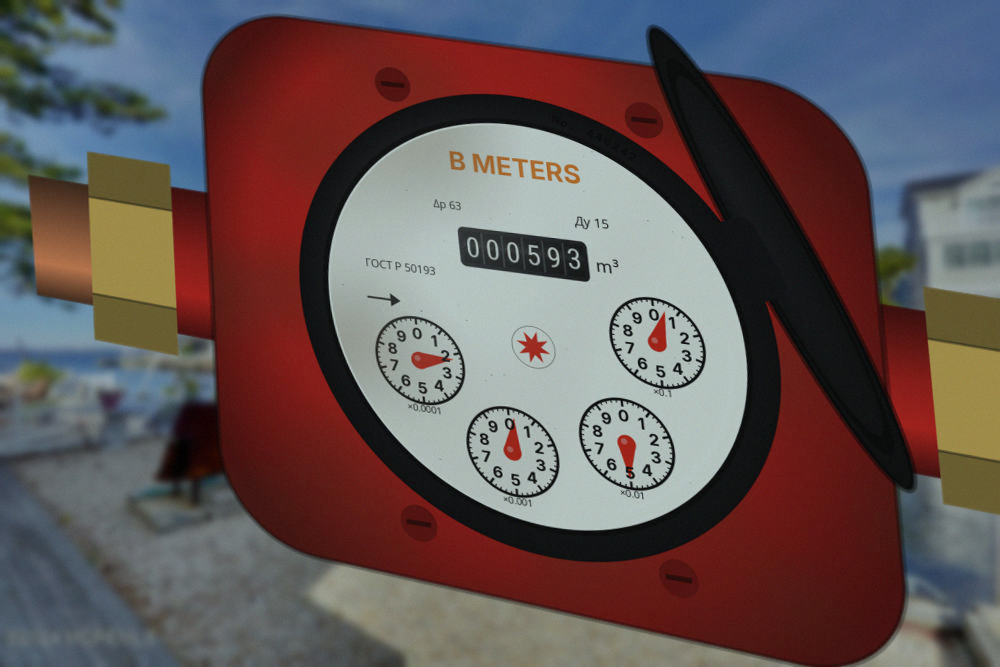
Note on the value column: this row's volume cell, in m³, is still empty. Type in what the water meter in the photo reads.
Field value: 593.0502 m³
